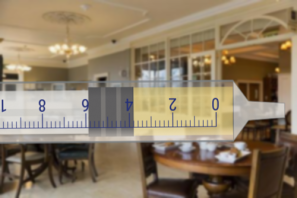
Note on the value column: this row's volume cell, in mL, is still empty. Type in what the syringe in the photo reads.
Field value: 3.8 mL
